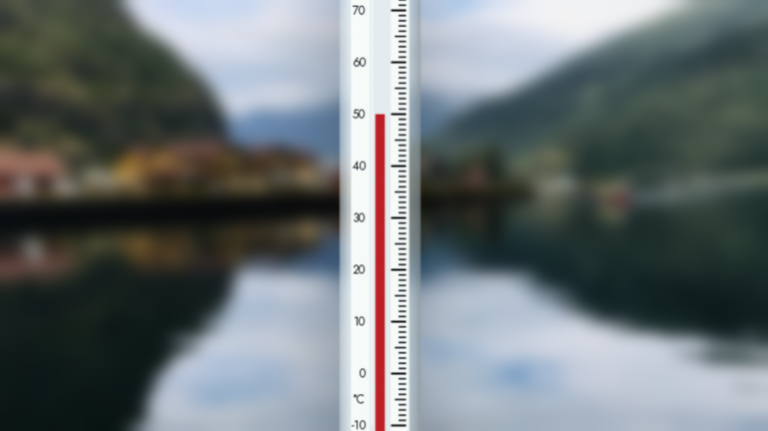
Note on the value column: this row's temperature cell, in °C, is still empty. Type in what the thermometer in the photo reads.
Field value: 50 °C
